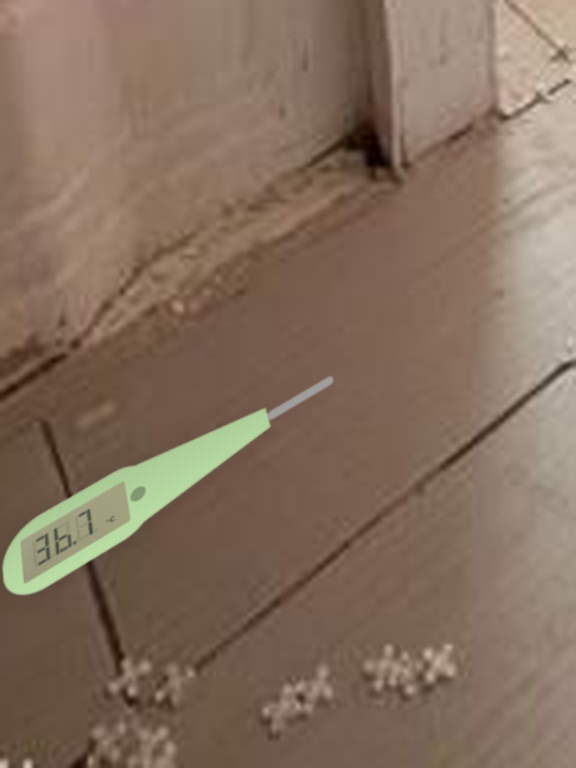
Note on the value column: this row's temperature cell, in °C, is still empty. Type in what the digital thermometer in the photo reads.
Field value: 36.7 °C
